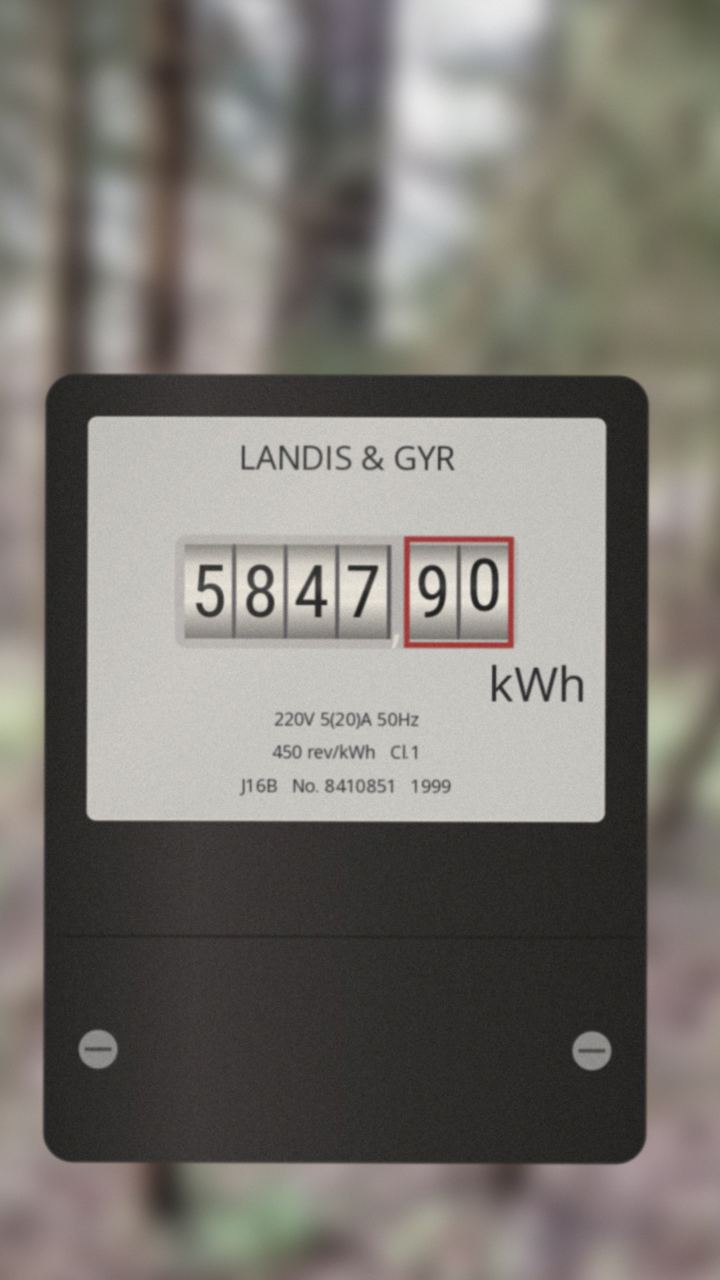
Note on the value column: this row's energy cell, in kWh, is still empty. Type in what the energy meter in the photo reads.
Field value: 5847.90 kWh
